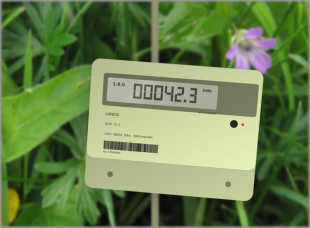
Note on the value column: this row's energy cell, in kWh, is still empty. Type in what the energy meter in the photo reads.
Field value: 42.3 kWh
